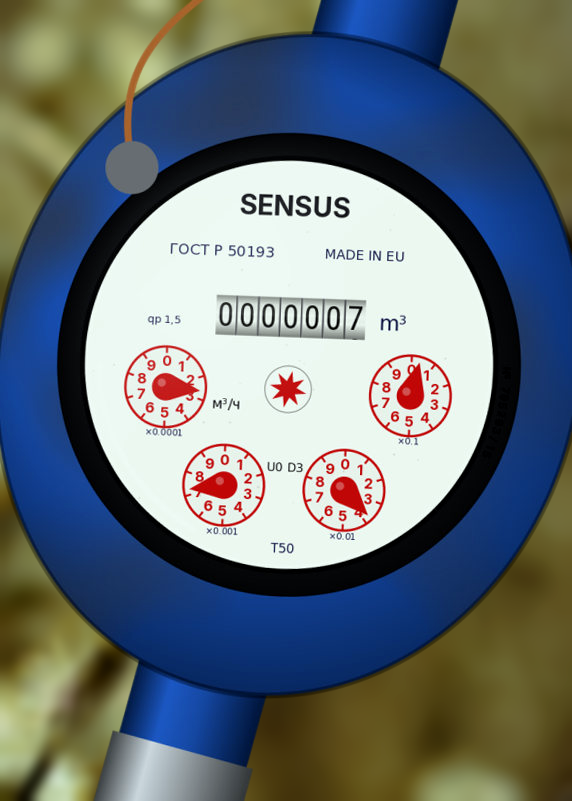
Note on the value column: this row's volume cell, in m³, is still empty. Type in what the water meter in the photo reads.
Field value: 7.0372 m³
